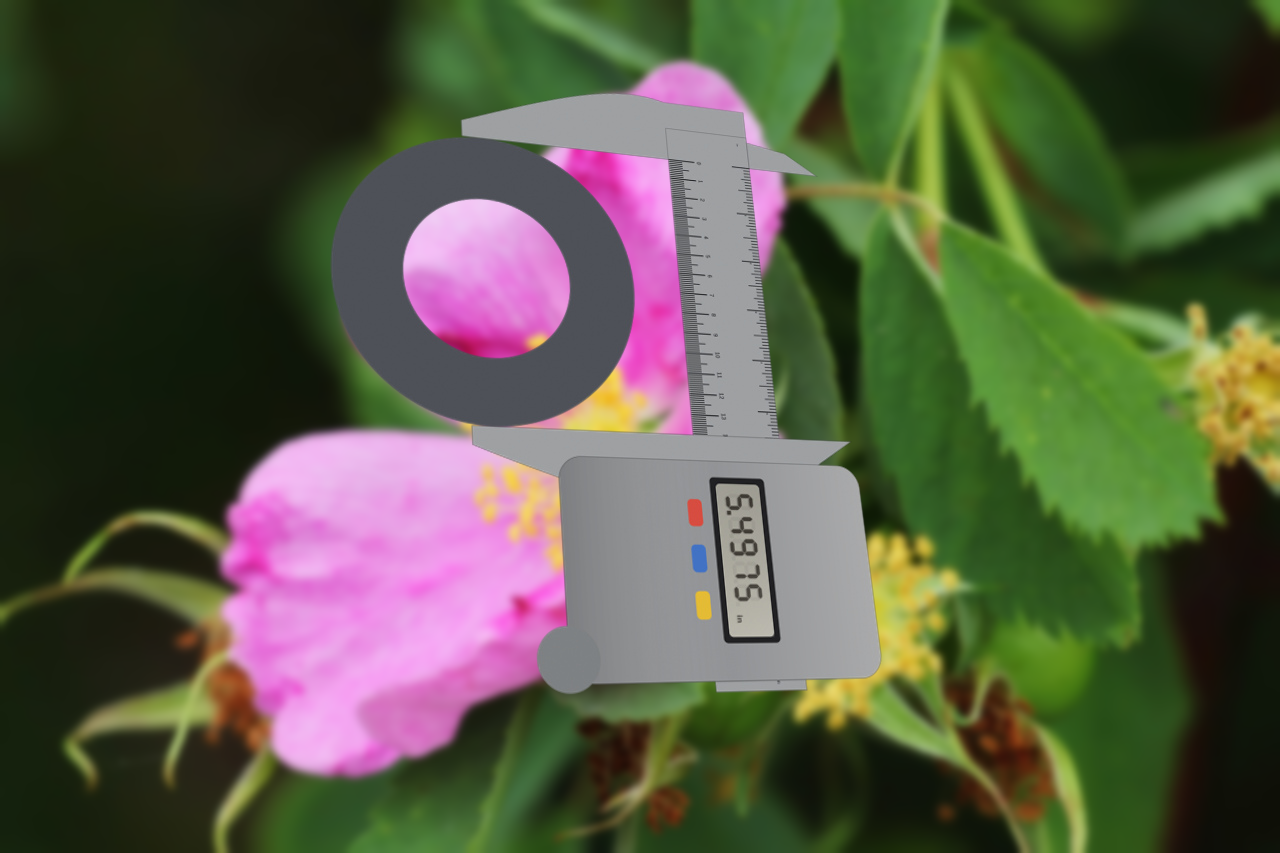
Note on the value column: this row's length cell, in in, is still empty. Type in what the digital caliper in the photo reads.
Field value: 5.4975 in
